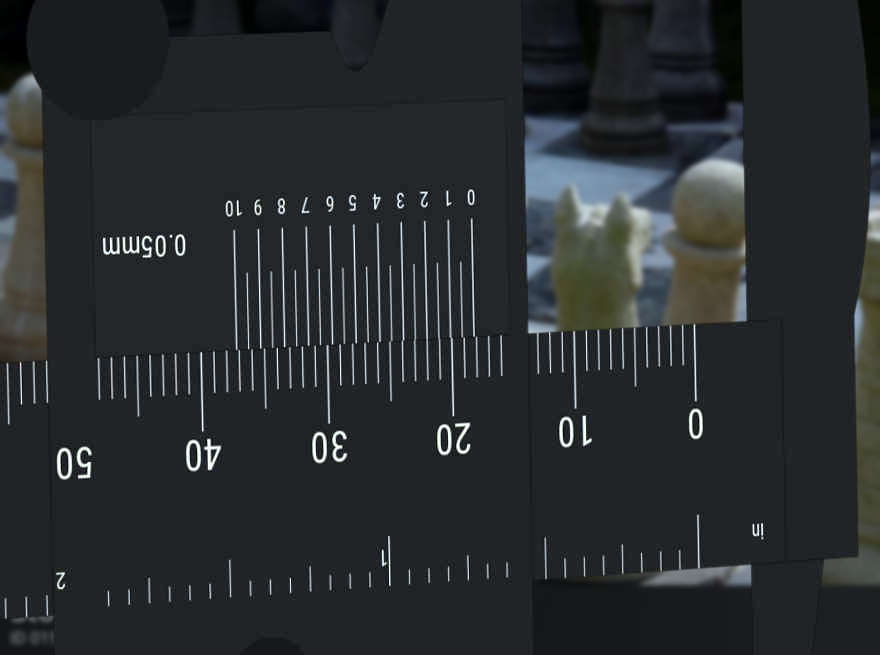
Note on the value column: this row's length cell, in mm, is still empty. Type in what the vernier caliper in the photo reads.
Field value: 18.2 mm
